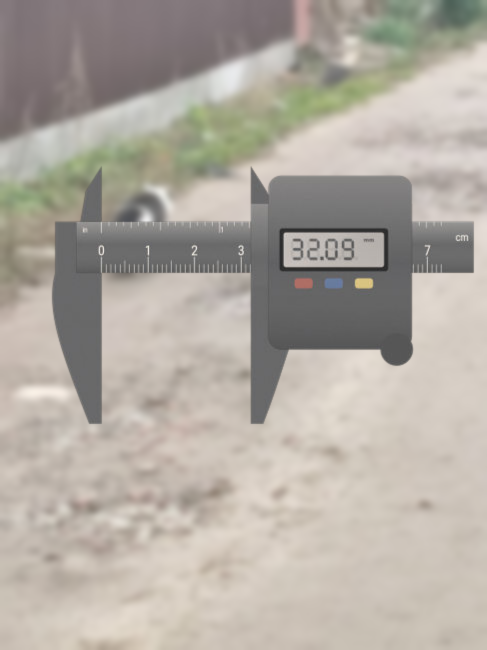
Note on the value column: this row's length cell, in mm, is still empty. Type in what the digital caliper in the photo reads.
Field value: 32.09 mm
